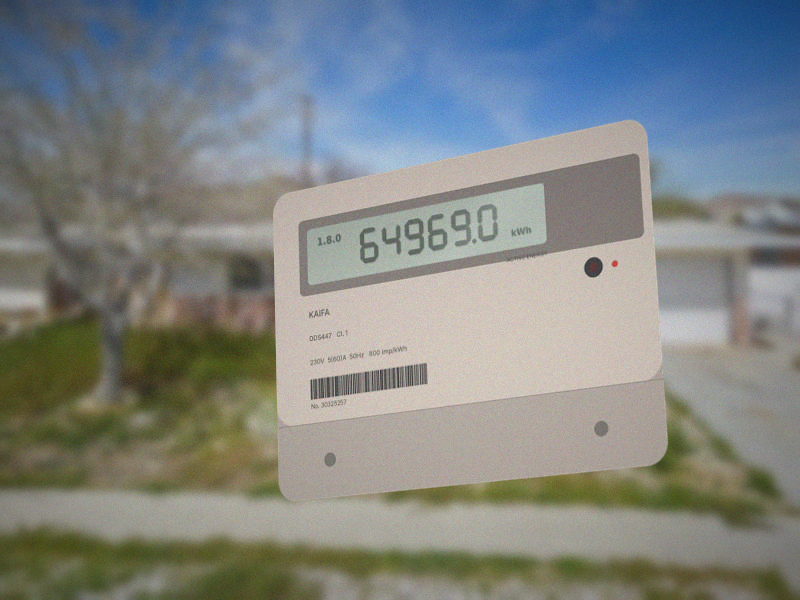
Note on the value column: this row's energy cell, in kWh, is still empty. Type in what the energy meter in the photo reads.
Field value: 64969.0 kWh
